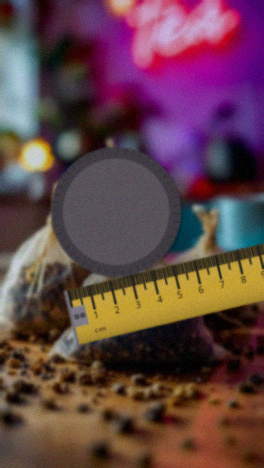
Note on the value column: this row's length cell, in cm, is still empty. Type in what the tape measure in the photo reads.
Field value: 6 cm
